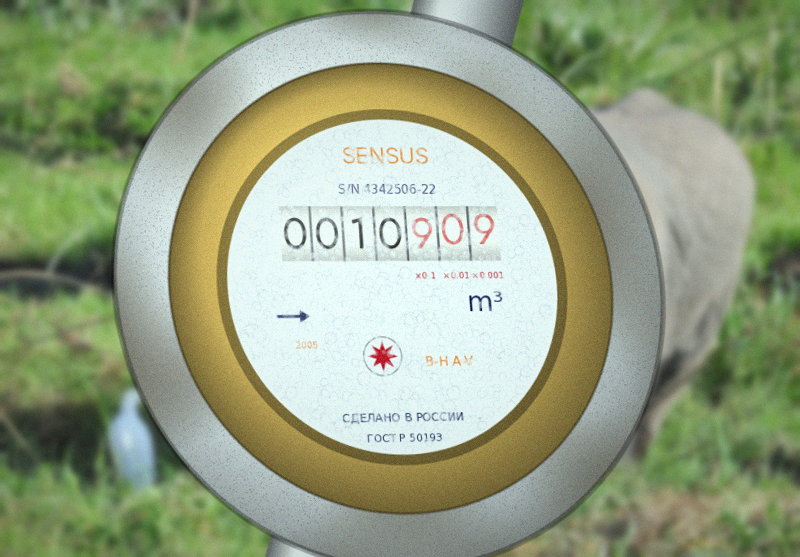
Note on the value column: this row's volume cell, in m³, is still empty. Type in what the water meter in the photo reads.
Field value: 10.909 m³
